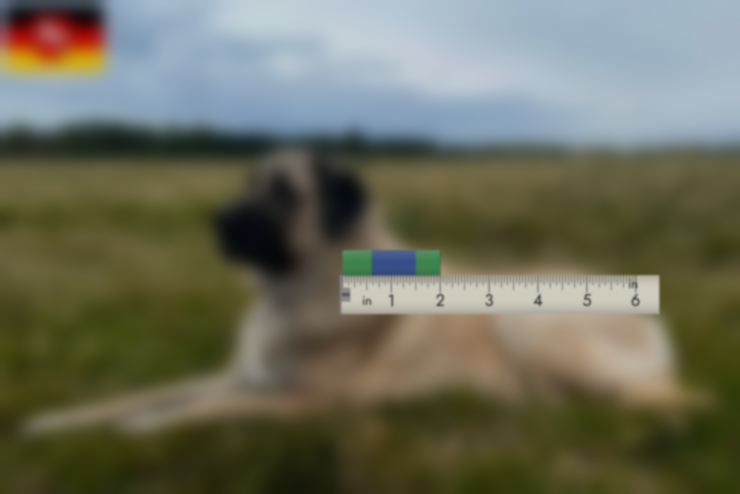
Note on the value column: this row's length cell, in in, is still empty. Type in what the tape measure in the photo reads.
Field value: 2 in
